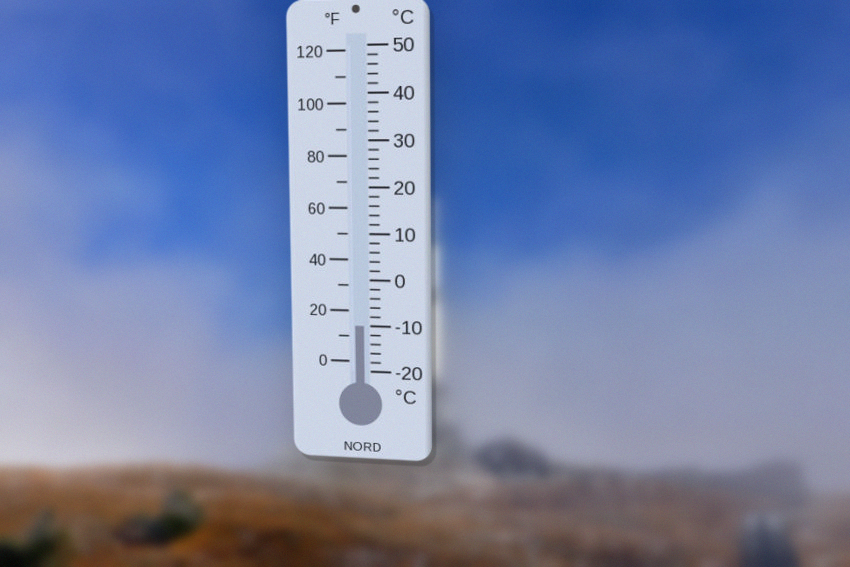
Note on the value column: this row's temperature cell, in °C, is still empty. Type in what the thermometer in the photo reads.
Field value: -10 °C
